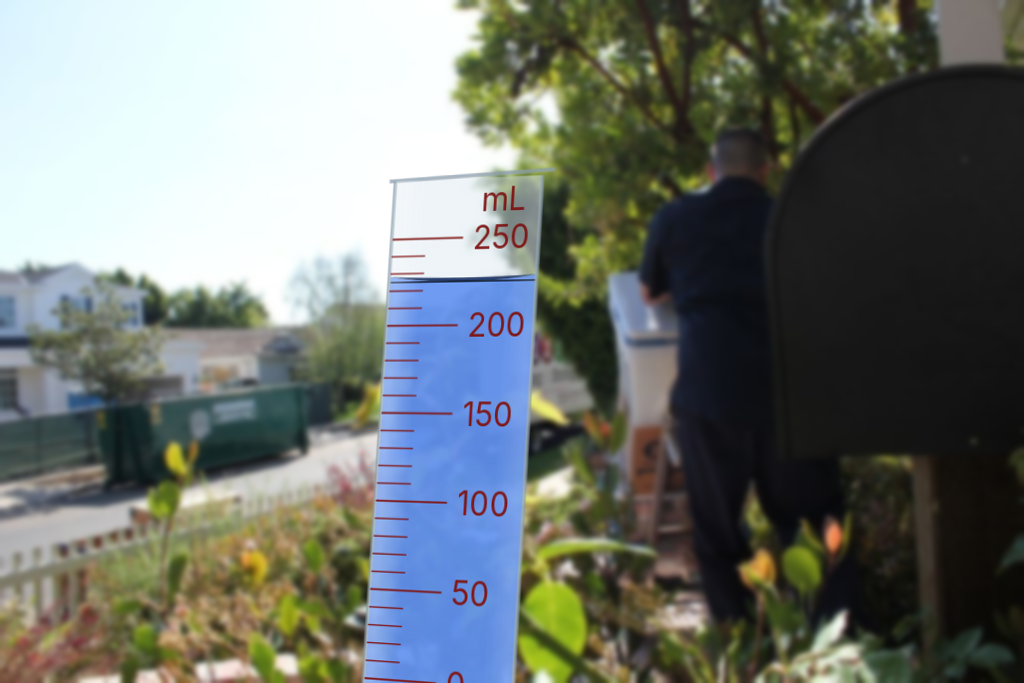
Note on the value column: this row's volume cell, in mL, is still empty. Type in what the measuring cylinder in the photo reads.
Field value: 225 mL
